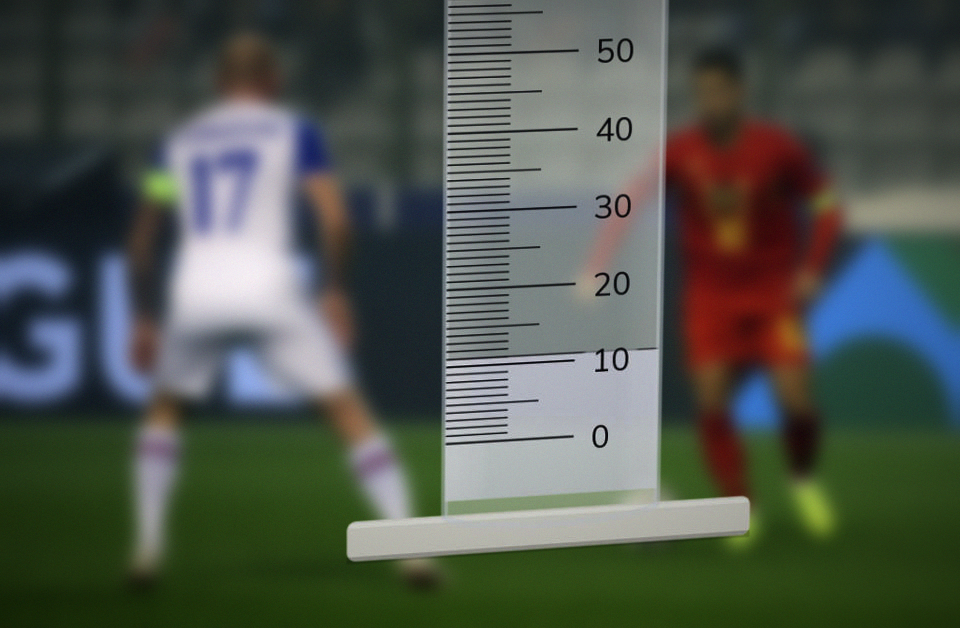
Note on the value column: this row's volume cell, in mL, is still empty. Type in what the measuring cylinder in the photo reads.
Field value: 11 mL
